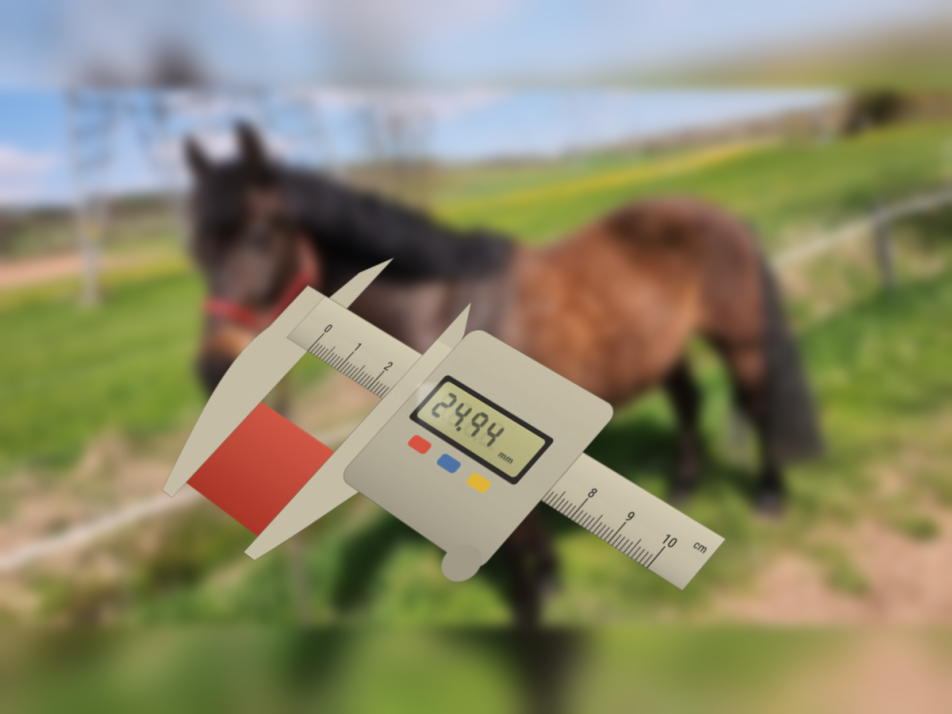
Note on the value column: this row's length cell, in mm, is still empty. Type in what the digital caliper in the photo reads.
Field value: 24.94 mm
